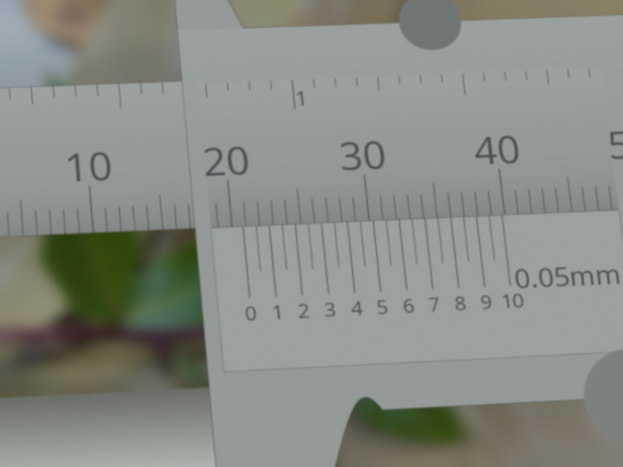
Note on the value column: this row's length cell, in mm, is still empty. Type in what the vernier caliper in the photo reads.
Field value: 20.8 mm
